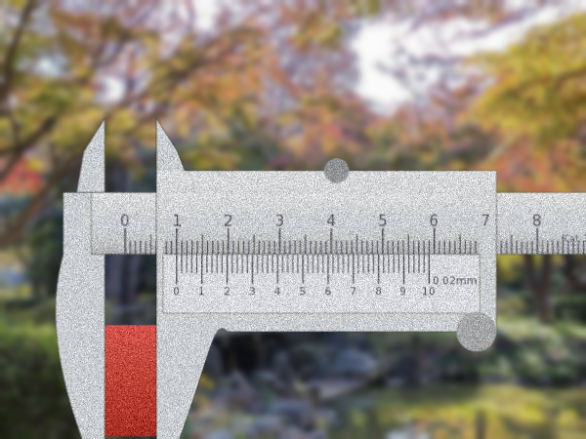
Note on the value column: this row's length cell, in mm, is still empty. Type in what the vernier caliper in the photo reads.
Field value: 10.0 mm
